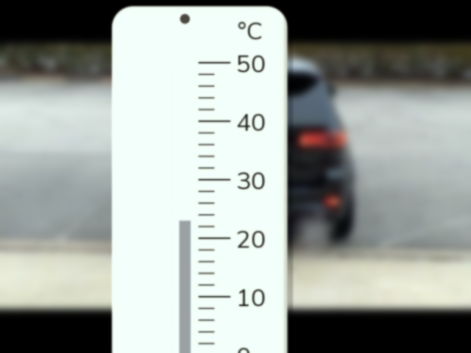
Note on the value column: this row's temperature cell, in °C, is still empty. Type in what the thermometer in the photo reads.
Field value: 23 °C
